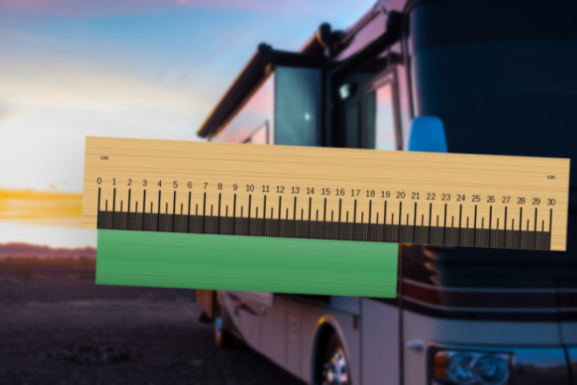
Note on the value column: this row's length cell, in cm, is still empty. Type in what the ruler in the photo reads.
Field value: 20 cm
